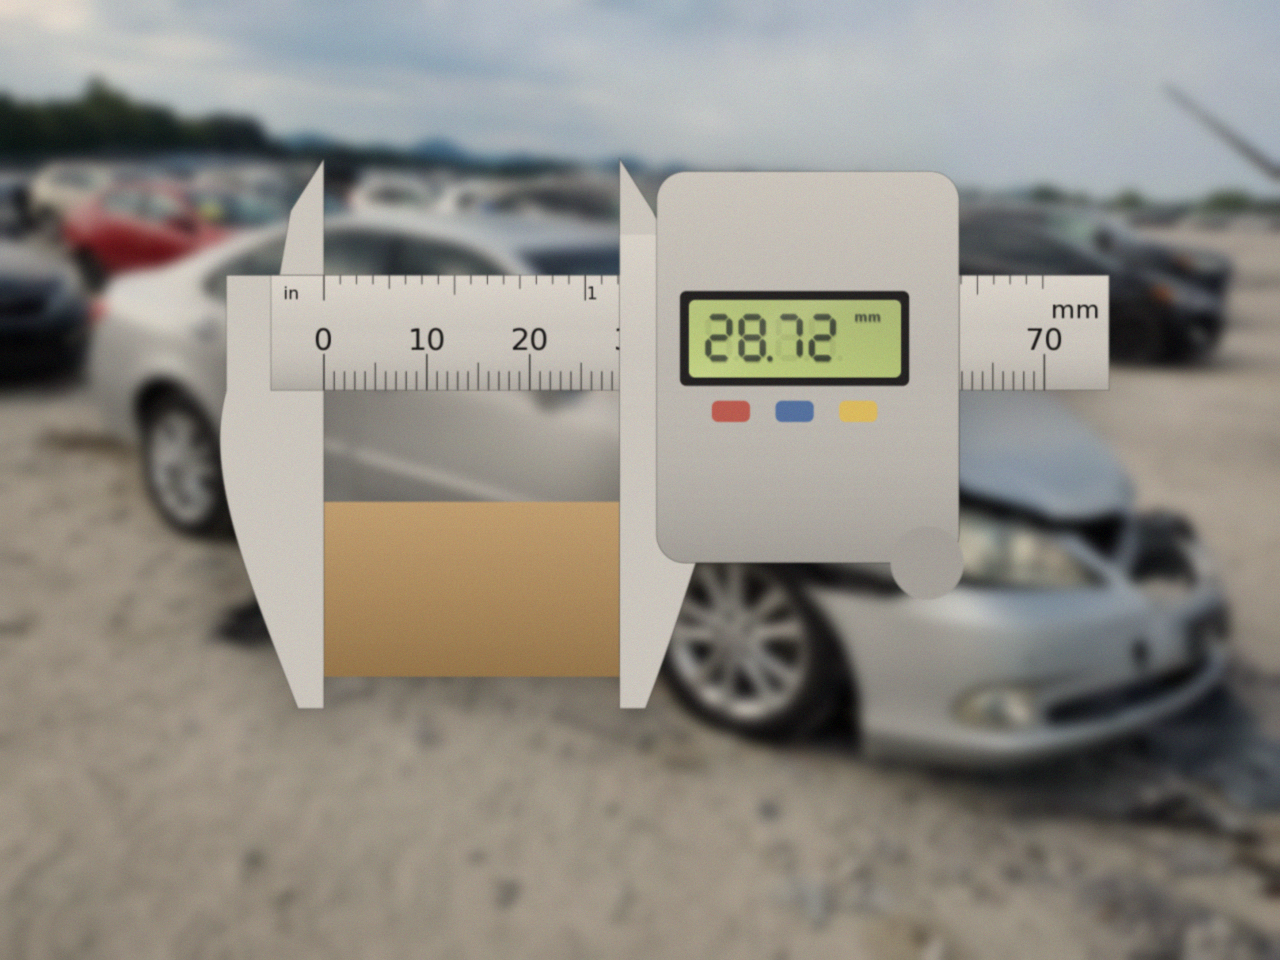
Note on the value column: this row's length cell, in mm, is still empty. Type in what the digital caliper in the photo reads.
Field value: 28.72 mm
